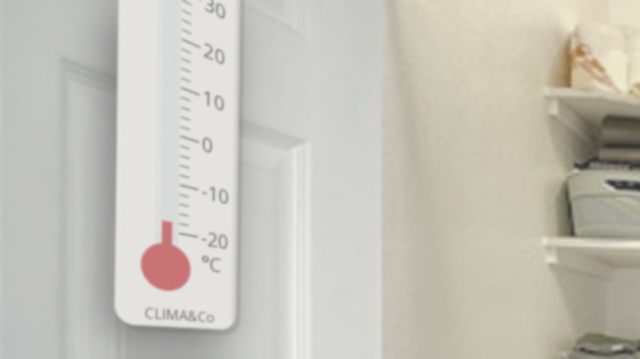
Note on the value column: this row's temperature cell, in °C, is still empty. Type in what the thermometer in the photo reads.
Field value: -18 °C
